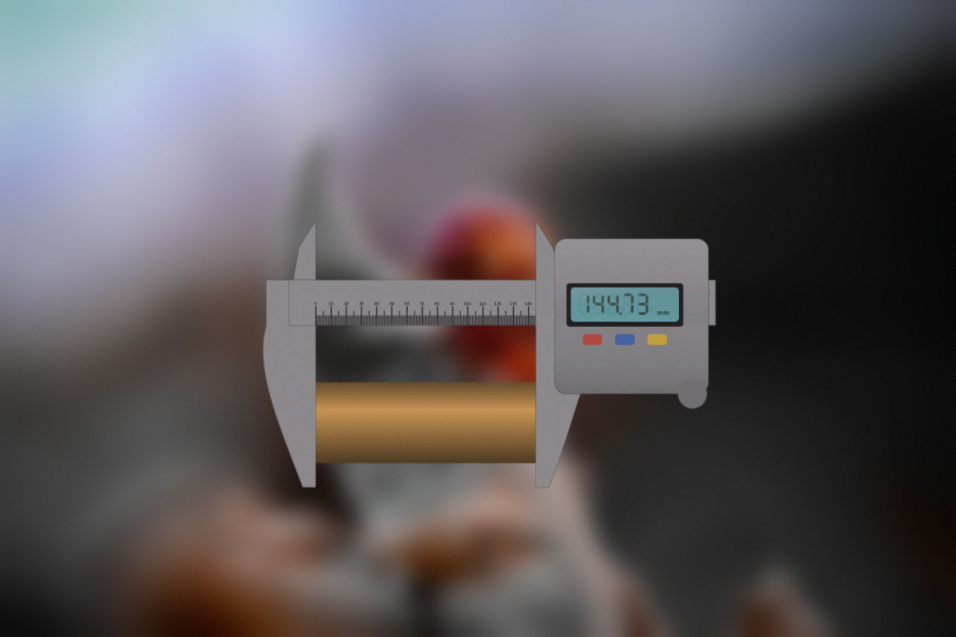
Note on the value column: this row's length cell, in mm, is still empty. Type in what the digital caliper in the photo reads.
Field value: 144.73 mm
